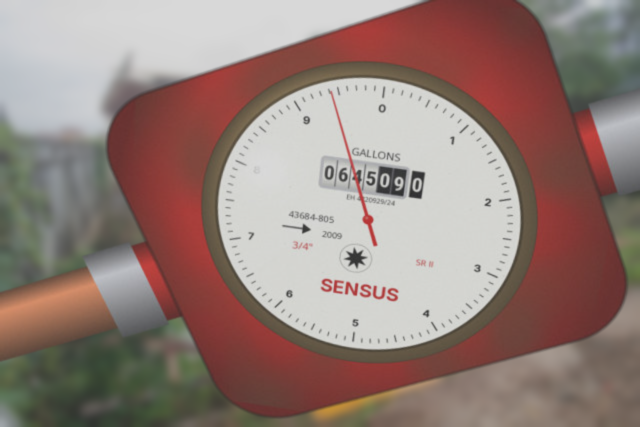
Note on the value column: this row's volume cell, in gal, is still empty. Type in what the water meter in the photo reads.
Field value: 645089.4 gal
